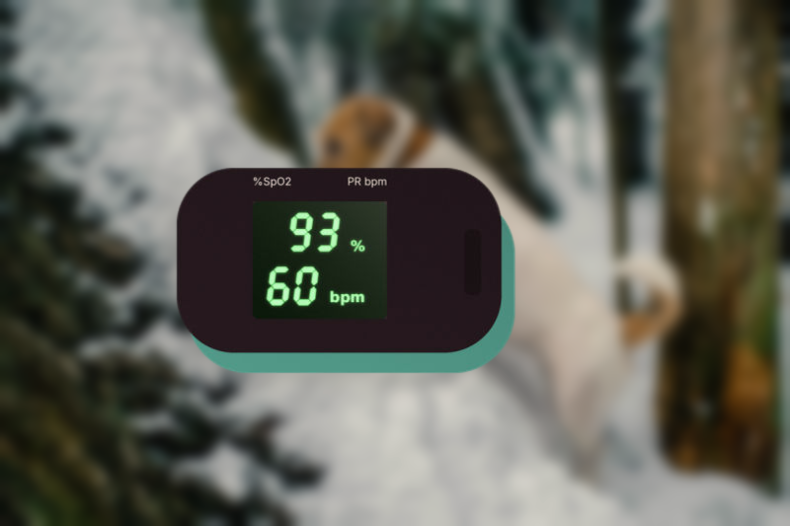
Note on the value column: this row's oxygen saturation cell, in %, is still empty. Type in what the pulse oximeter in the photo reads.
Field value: 93 %
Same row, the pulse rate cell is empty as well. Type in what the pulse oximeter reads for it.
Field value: 60 bpm
